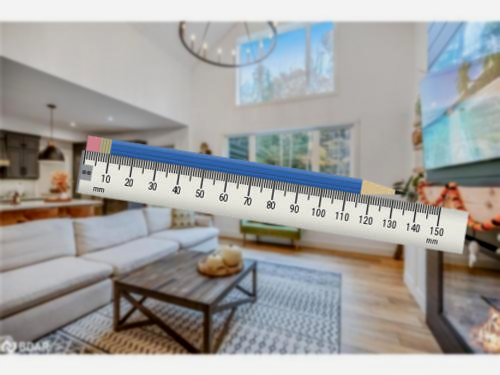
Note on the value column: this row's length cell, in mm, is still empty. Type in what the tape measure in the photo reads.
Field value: 135 mm
